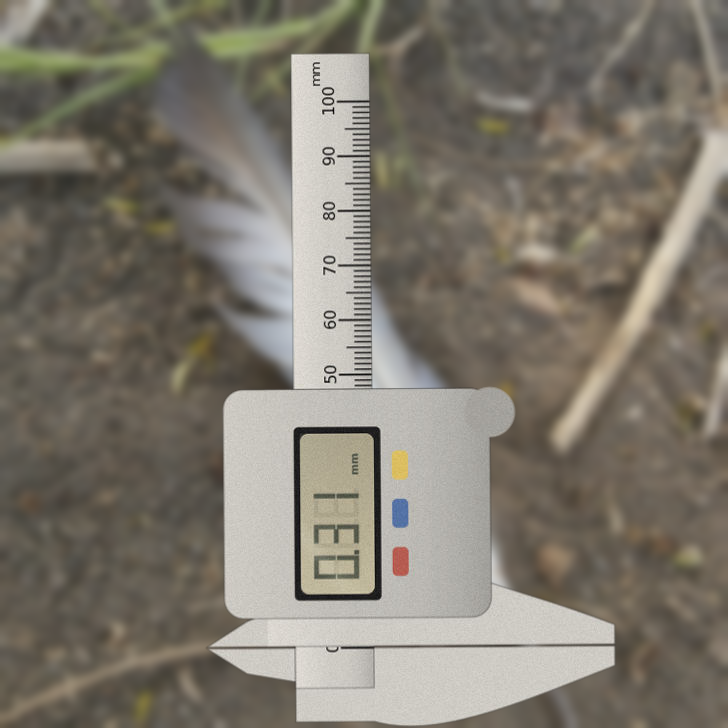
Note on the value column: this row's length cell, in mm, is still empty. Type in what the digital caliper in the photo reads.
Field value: 0.31 mm
